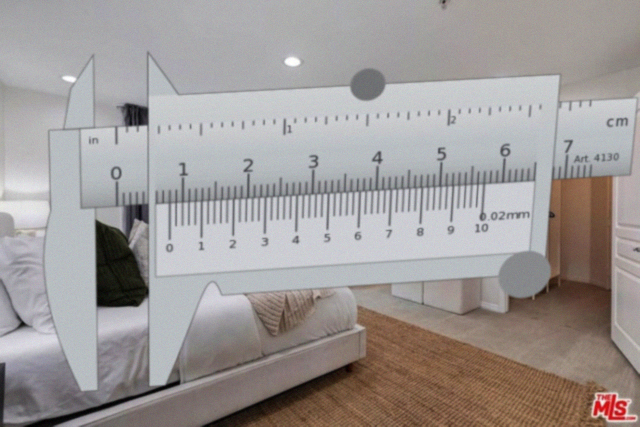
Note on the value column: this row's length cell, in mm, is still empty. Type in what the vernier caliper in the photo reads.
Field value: 8.0 mm
